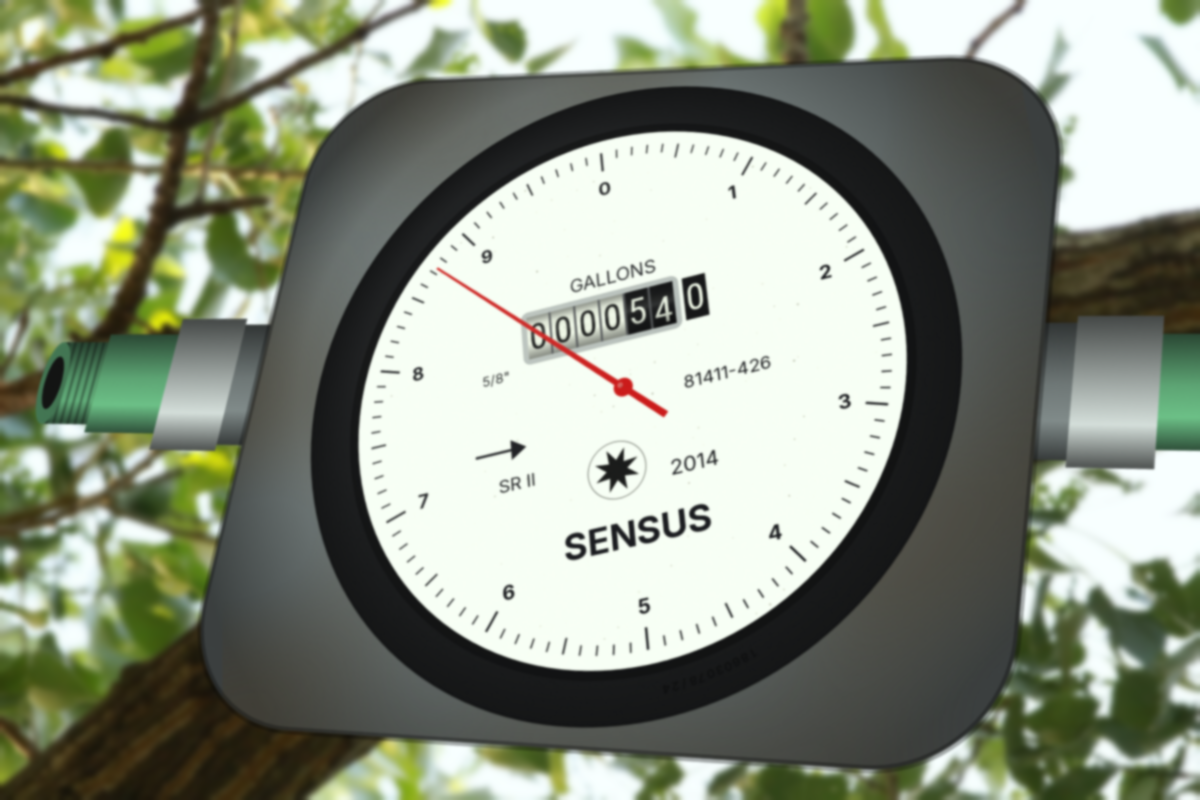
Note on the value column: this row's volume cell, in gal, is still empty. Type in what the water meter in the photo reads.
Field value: 538.7 gal
